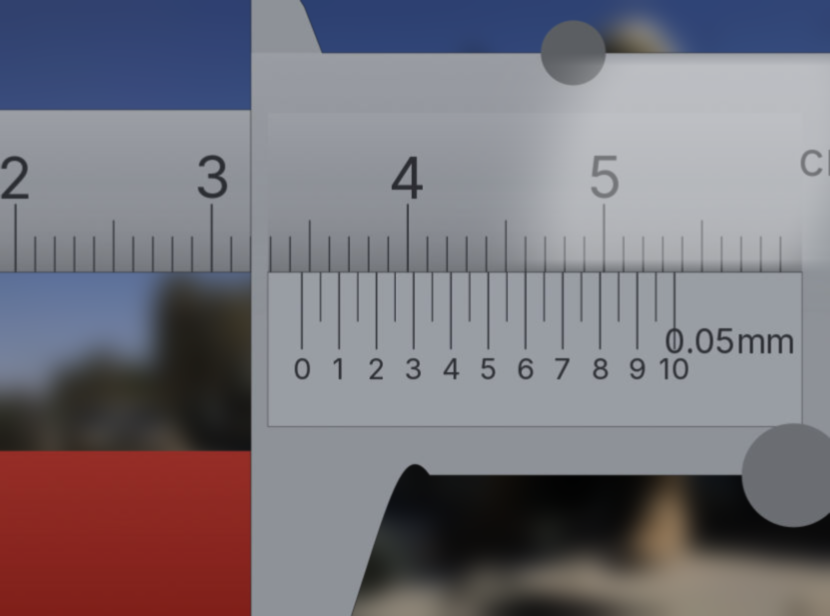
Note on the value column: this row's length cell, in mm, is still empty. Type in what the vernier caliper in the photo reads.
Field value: 34.6 mm
